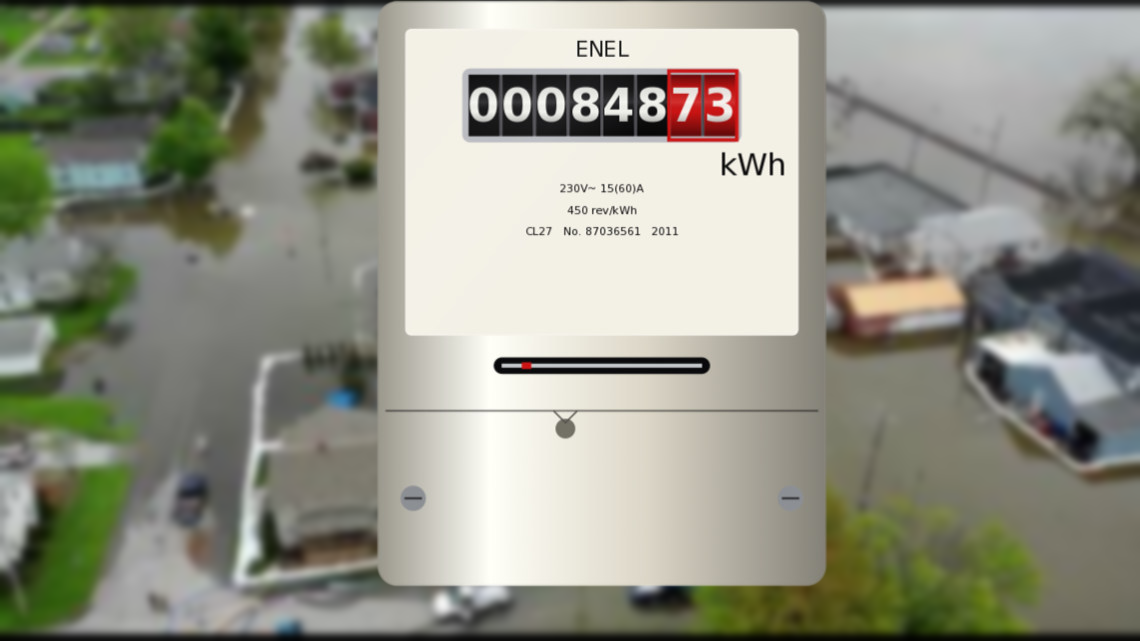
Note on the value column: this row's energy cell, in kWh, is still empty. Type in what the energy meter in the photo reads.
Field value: 848.73 kWh
